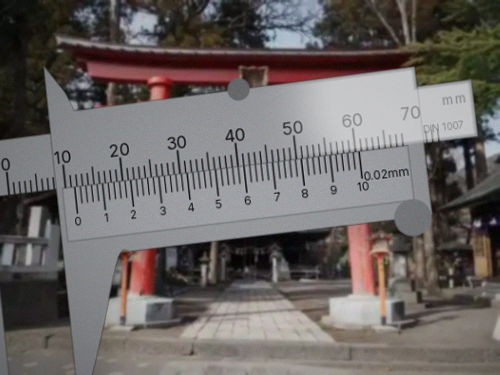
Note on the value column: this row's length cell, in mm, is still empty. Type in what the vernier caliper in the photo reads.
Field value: 11.6 mm
